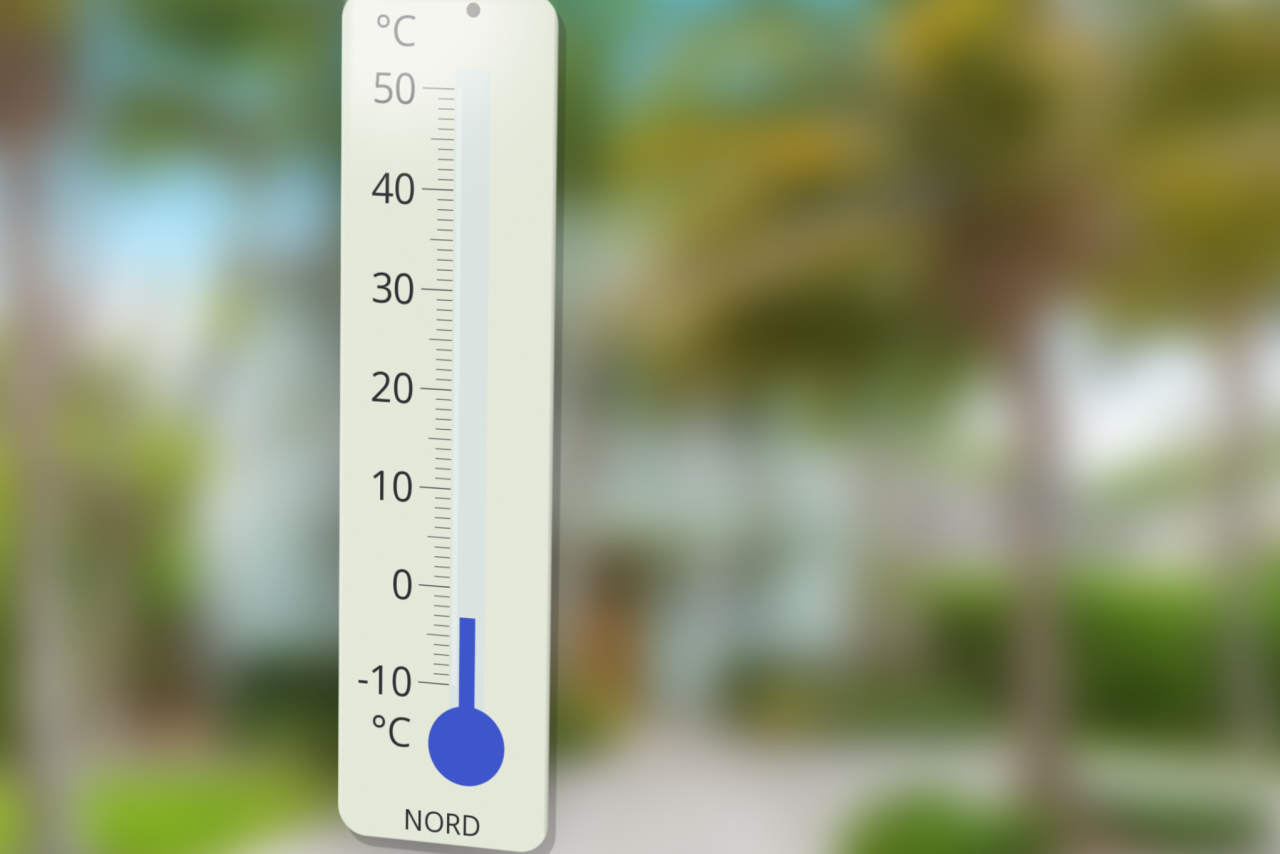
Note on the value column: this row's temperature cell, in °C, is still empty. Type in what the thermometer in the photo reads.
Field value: -3 °C
